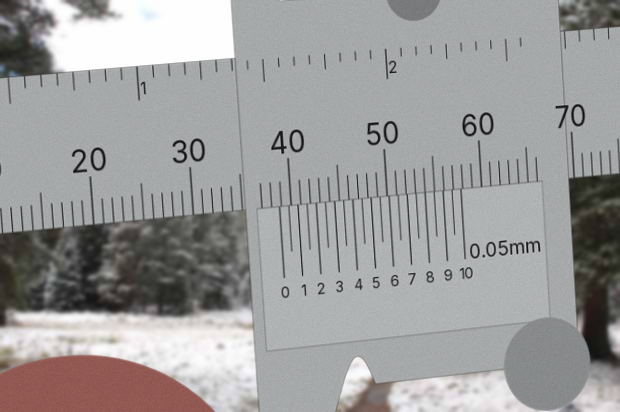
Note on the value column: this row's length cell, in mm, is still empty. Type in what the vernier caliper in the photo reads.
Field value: 38.8 mm
